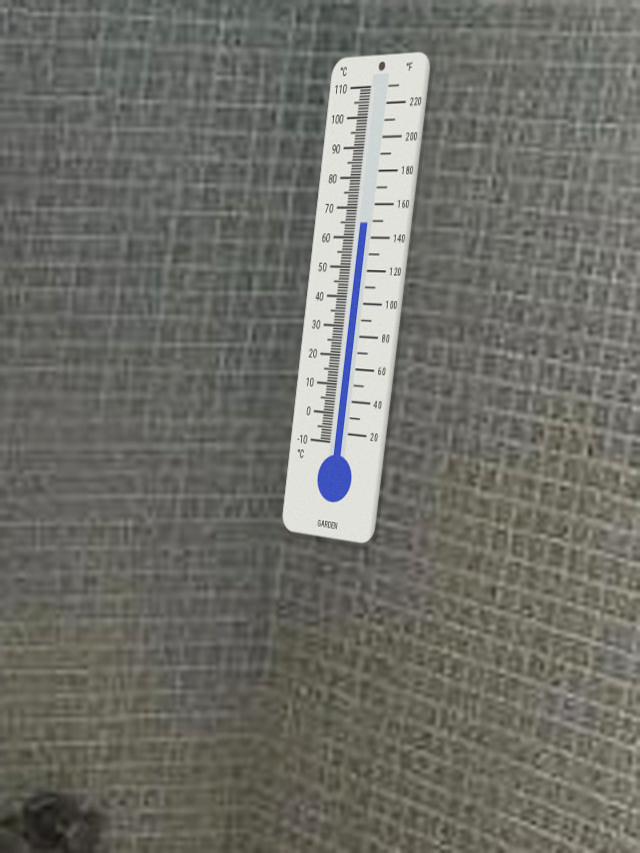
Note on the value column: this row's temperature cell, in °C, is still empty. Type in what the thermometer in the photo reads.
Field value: 65 °C
